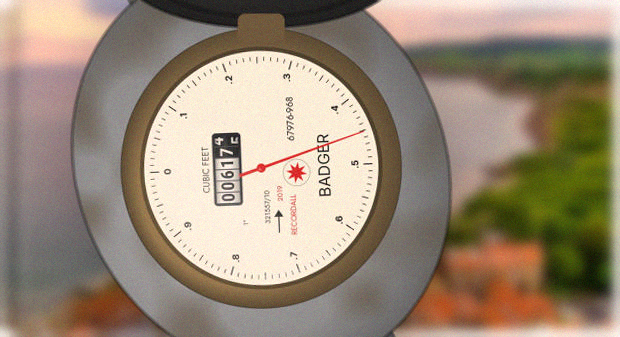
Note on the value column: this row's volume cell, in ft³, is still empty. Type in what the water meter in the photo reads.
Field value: 6174.45 ft³
